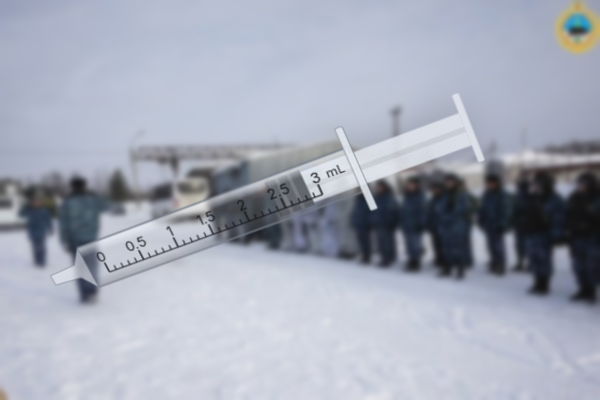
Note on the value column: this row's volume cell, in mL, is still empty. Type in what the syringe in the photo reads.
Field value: 2.4 mL
